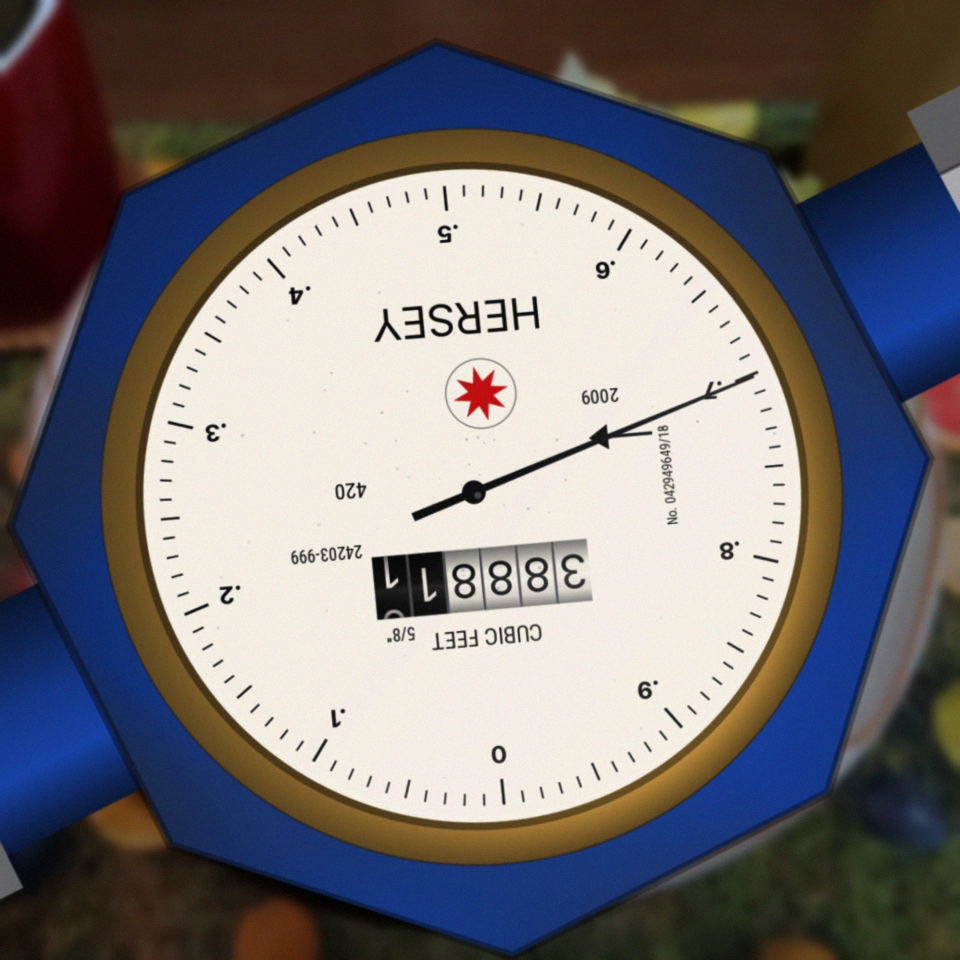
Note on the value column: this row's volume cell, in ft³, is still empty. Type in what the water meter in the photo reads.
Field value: 388810.70 ft³
